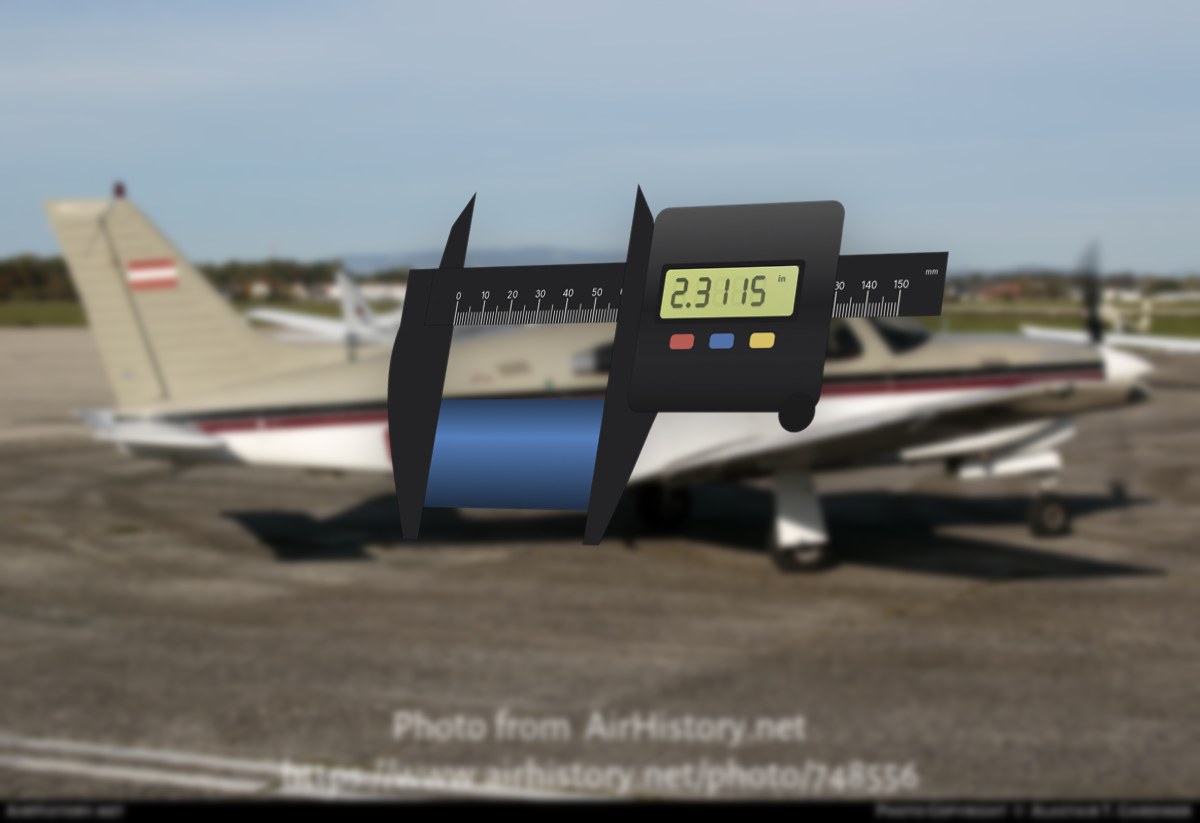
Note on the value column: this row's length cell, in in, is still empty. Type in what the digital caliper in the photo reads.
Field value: 2.3115 in
